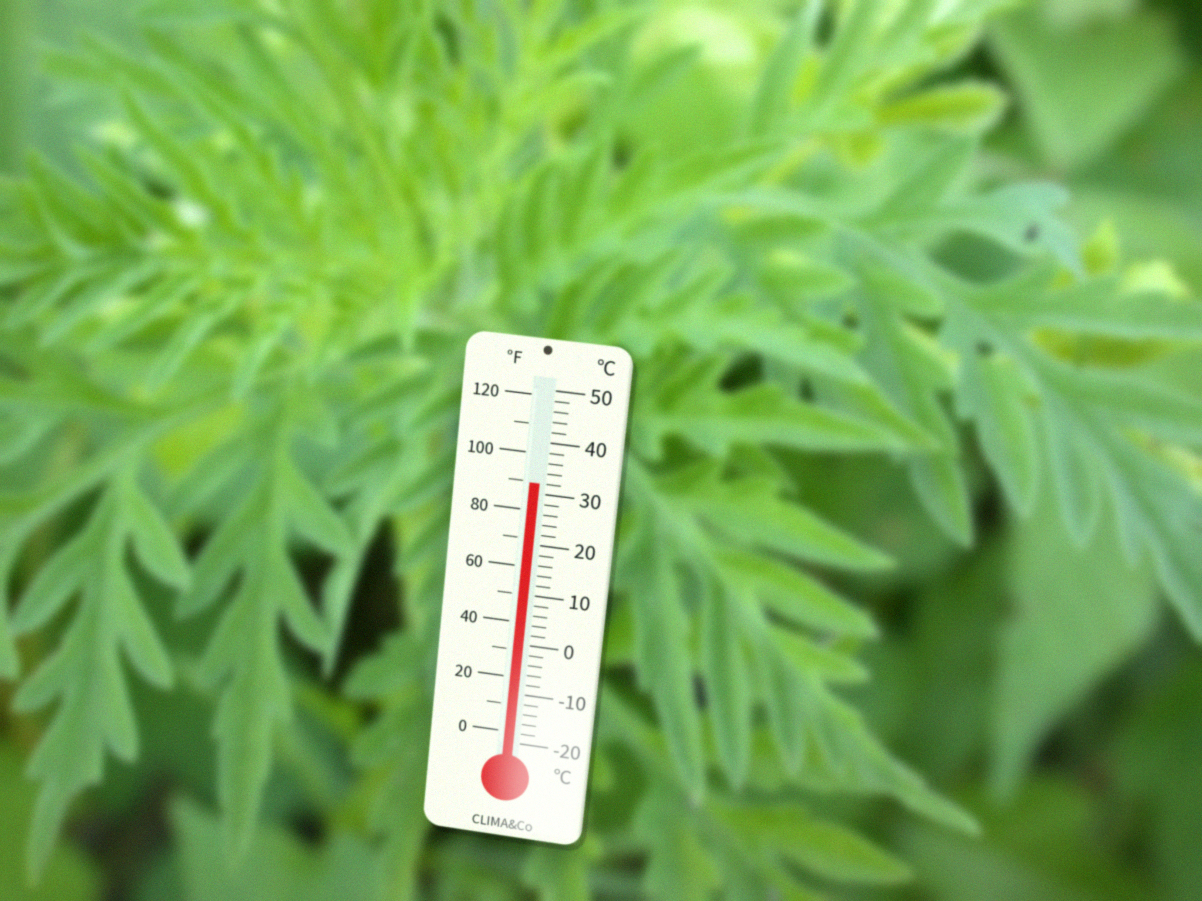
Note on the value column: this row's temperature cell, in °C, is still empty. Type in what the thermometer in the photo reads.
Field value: 32 °C
